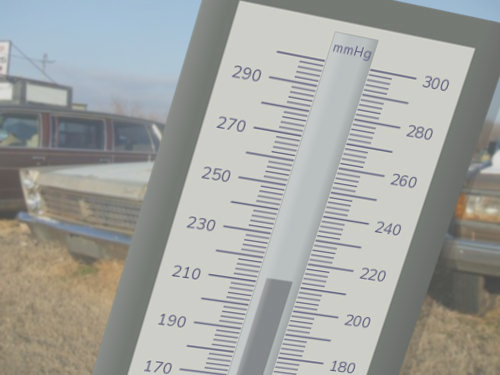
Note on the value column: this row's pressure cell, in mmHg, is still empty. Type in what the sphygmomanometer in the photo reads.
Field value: 212 mmHg
